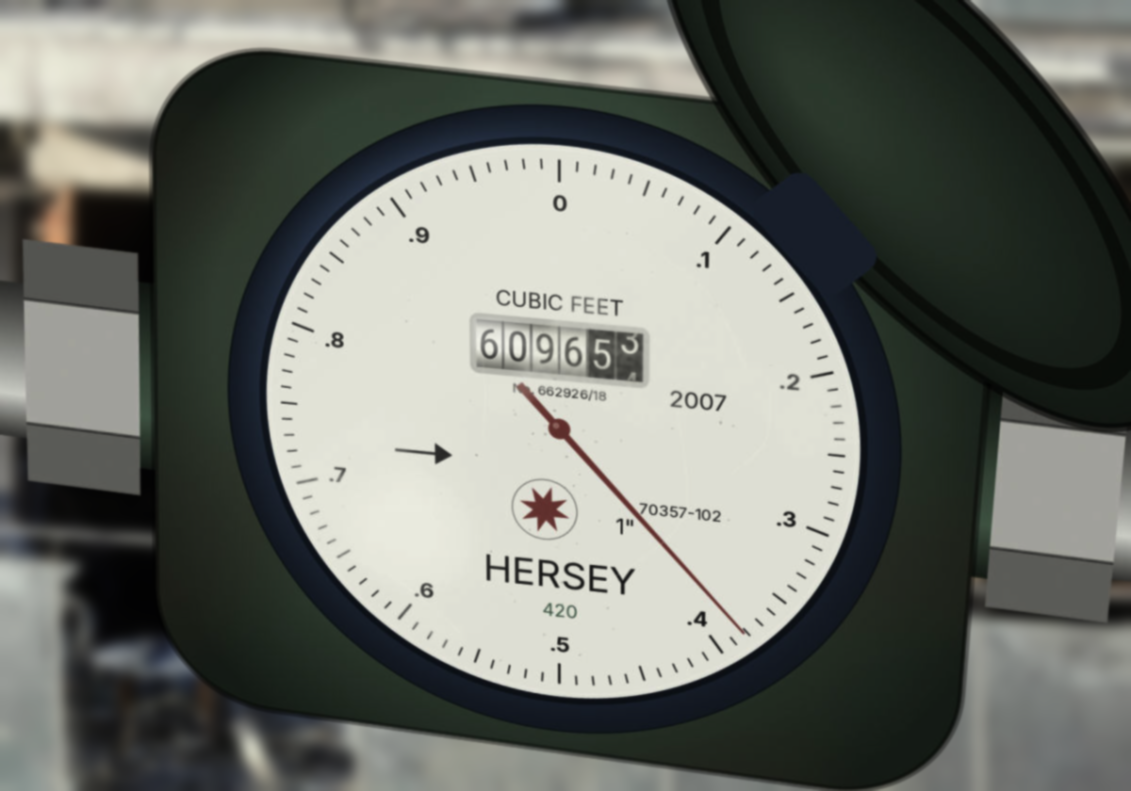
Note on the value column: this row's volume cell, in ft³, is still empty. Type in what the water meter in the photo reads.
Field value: 609653.38 ft³
